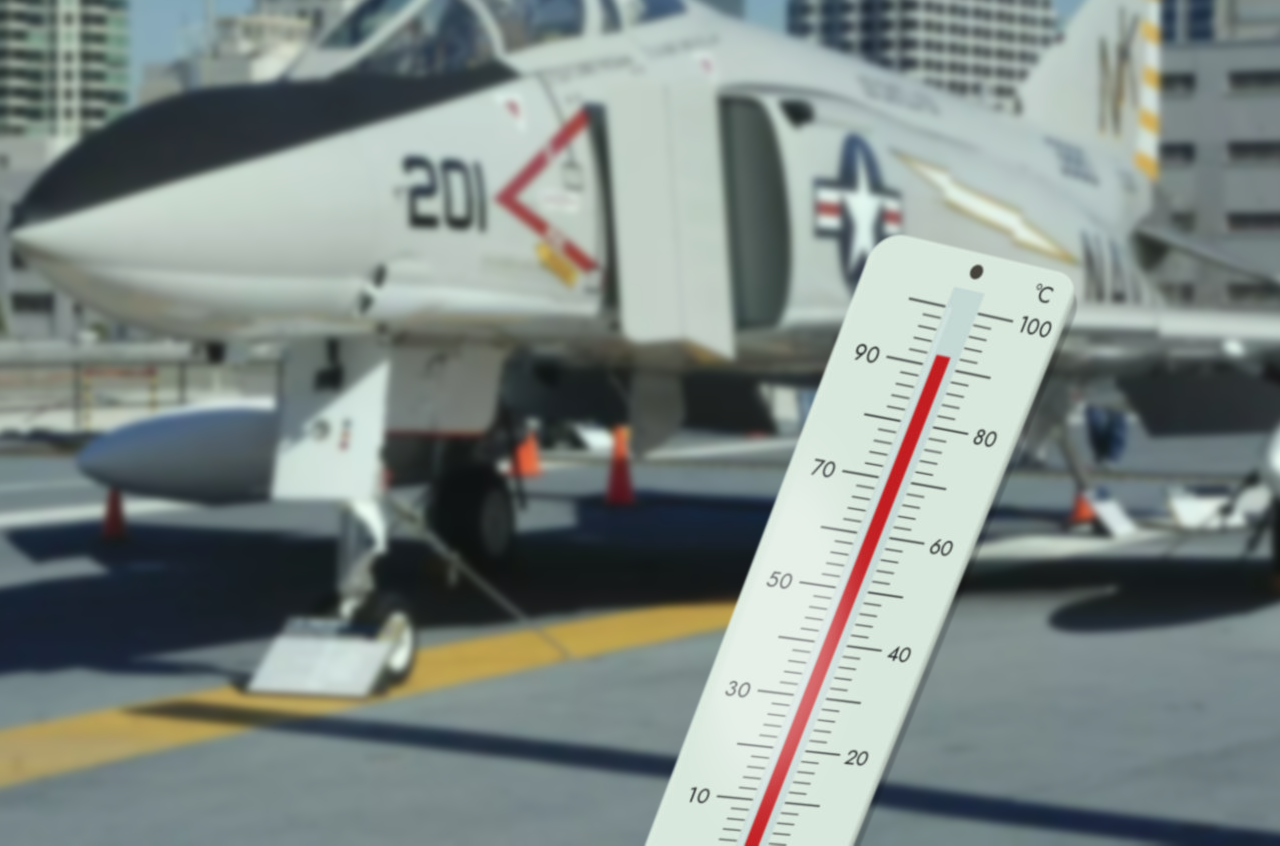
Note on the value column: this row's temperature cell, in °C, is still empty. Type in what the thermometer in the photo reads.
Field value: 92 °C
